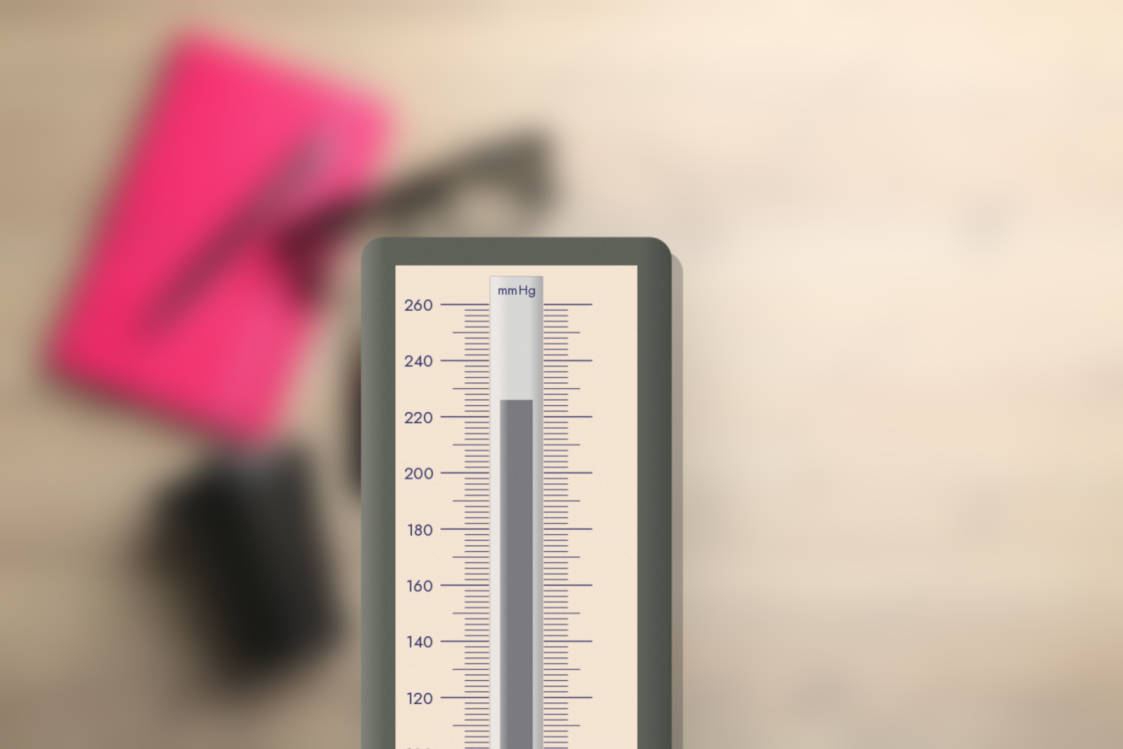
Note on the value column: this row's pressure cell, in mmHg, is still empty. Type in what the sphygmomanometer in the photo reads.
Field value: 226 mmHg
